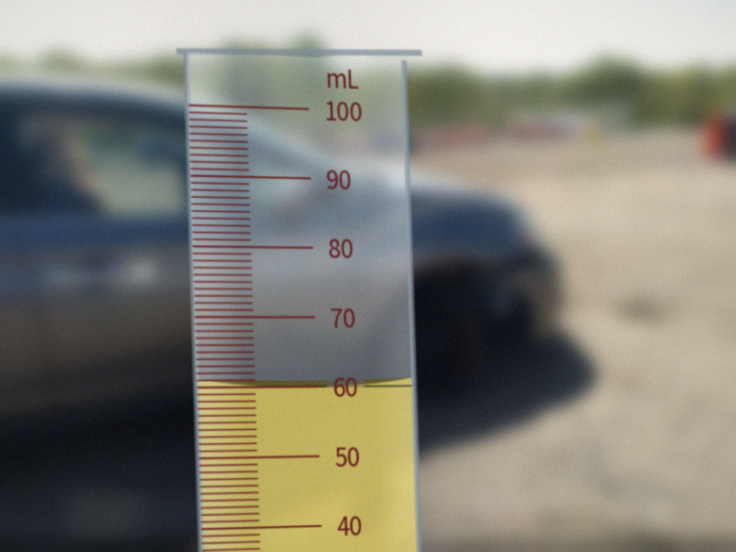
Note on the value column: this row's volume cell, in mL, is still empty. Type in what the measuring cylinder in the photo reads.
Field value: 60 mL
